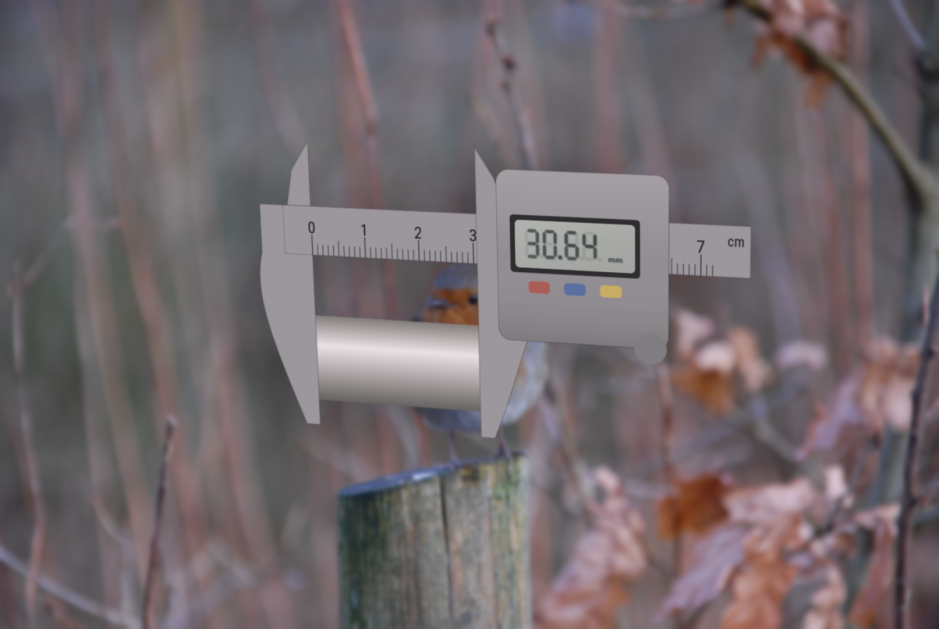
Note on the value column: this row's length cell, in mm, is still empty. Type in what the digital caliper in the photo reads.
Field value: 30.64 mm
